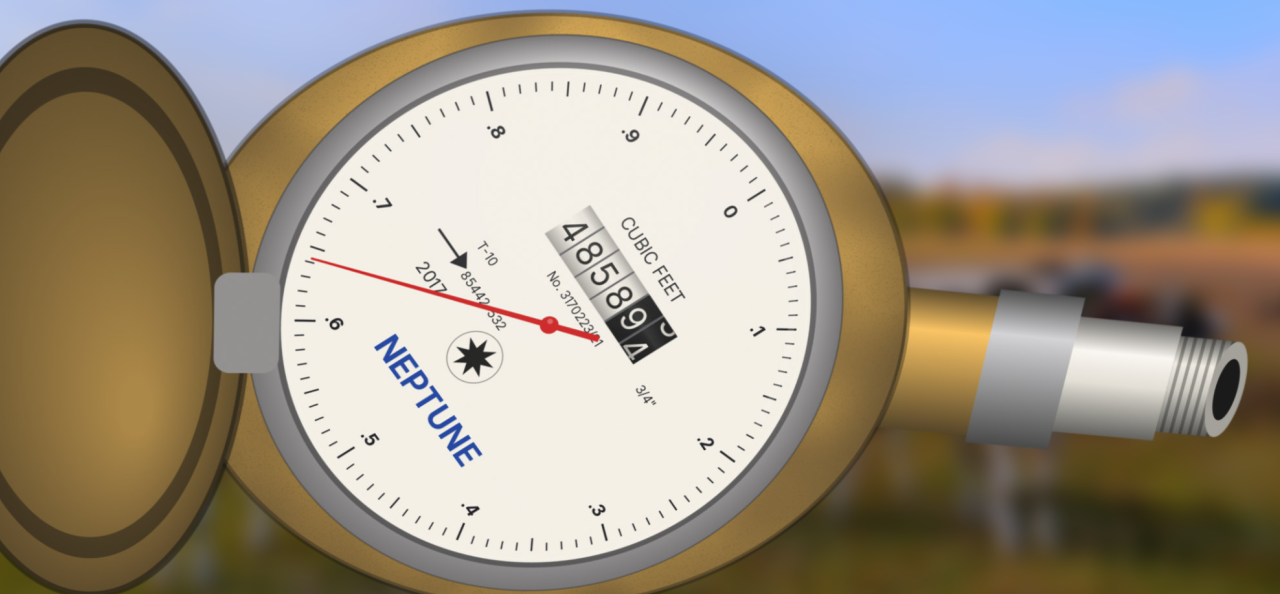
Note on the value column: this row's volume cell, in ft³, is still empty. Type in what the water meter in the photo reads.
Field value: 485893.64 ft³
